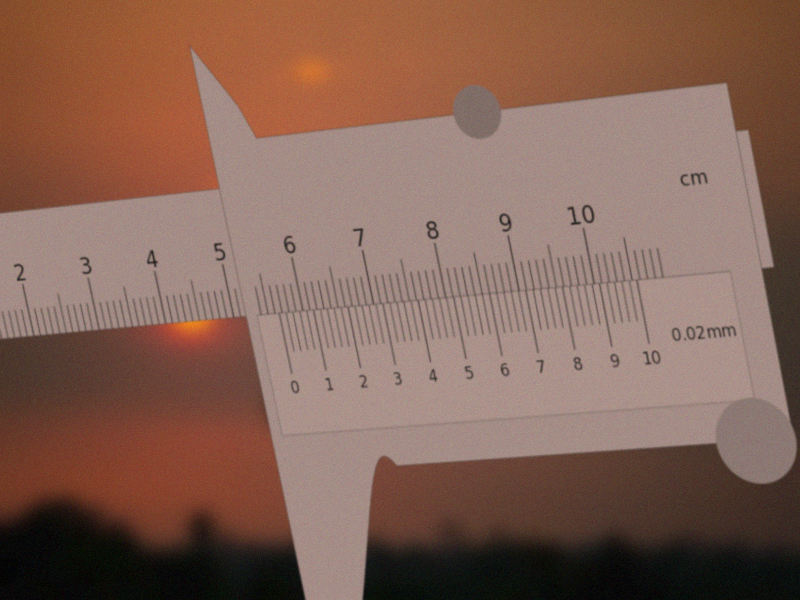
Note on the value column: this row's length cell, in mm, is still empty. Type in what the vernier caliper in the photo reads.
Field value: 56.6 mm
